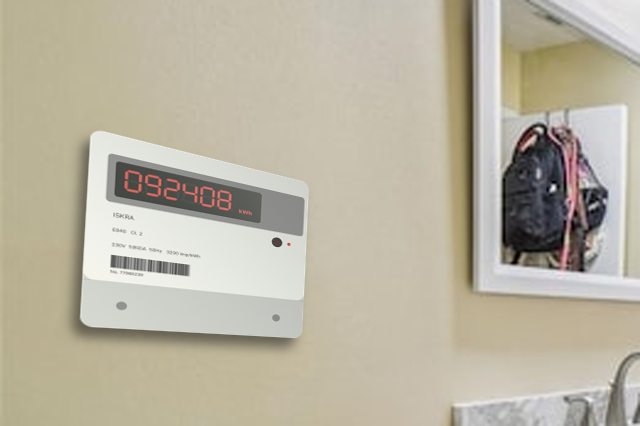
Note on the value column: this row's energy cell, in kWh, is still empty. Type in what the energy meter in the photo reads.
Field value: 92408 kWh
